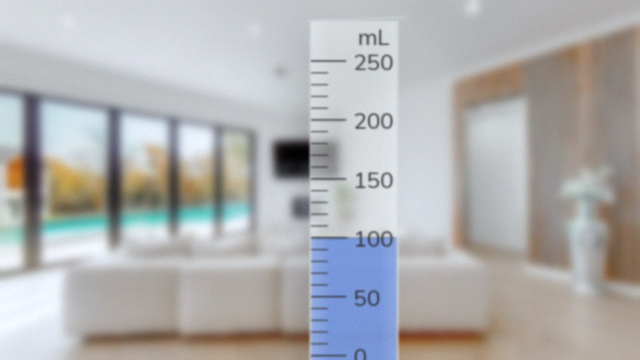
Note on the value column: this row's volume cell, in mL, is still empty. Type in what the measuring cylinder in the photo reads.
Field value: 100 mL
